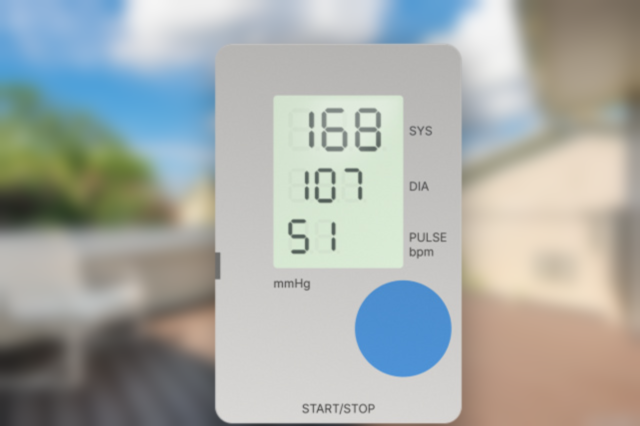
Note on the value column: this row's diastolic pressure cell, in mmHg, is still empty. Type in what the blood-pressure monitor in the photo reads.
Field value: 107 mmHg
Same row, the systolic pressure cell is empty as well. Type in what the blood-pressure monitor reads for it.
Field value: 168 mmHg
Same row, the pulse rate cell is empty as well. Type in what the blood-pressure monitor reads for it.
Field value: 51 bpm
